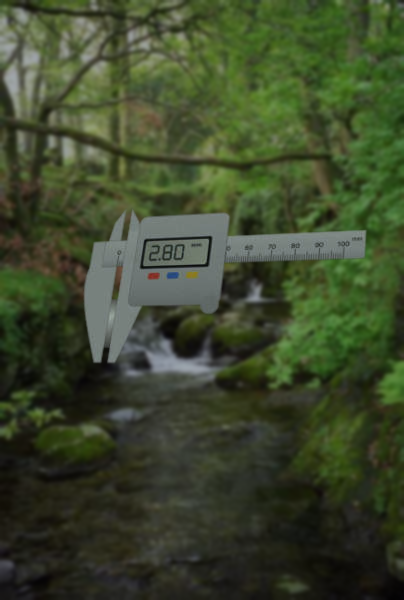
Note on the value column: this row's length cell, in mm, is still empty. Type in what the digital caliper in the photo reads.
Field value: 2.80 mm
